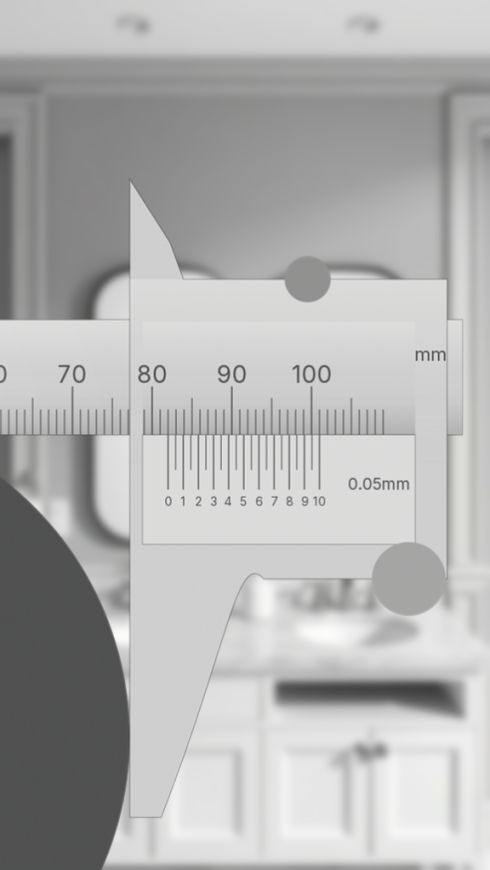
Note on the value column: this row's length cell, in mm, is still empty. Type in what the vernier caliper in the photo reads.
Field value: 82.0 mm
